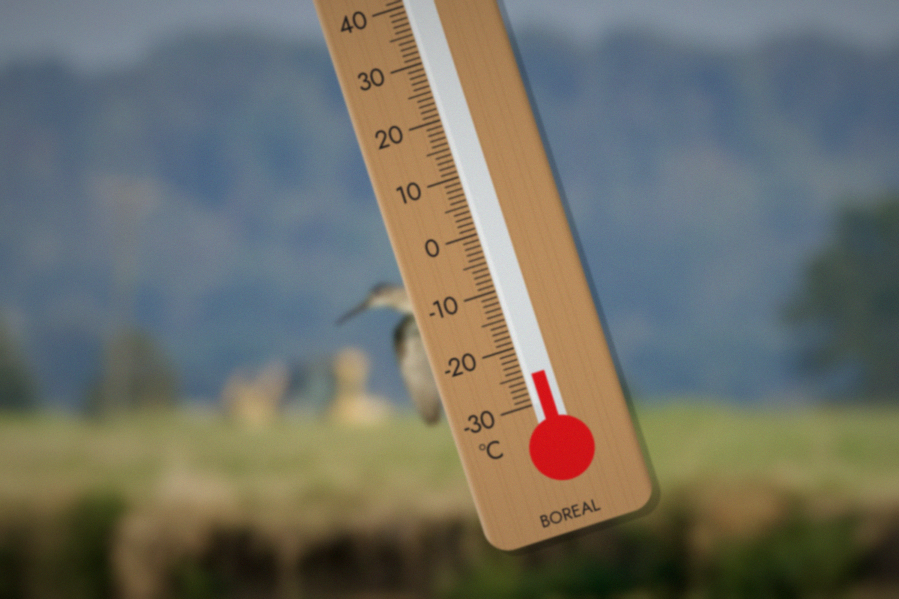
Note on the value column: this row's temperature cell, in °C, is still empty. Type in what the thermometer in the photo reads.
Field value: -25 °C
